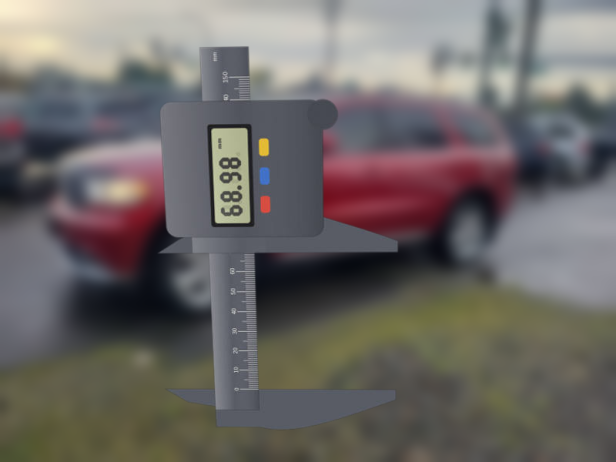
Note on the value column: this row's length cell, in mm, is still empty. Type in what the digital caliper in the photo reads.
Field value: 68.98 mm
